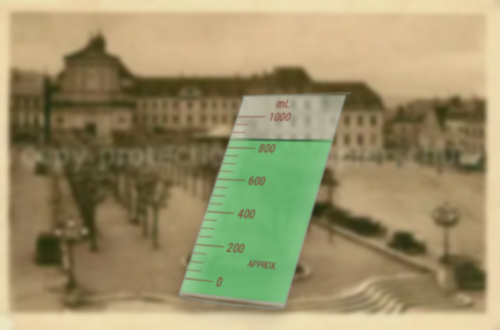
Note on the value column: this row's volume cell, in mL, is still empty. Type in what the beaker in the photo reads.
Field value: 850 mL
